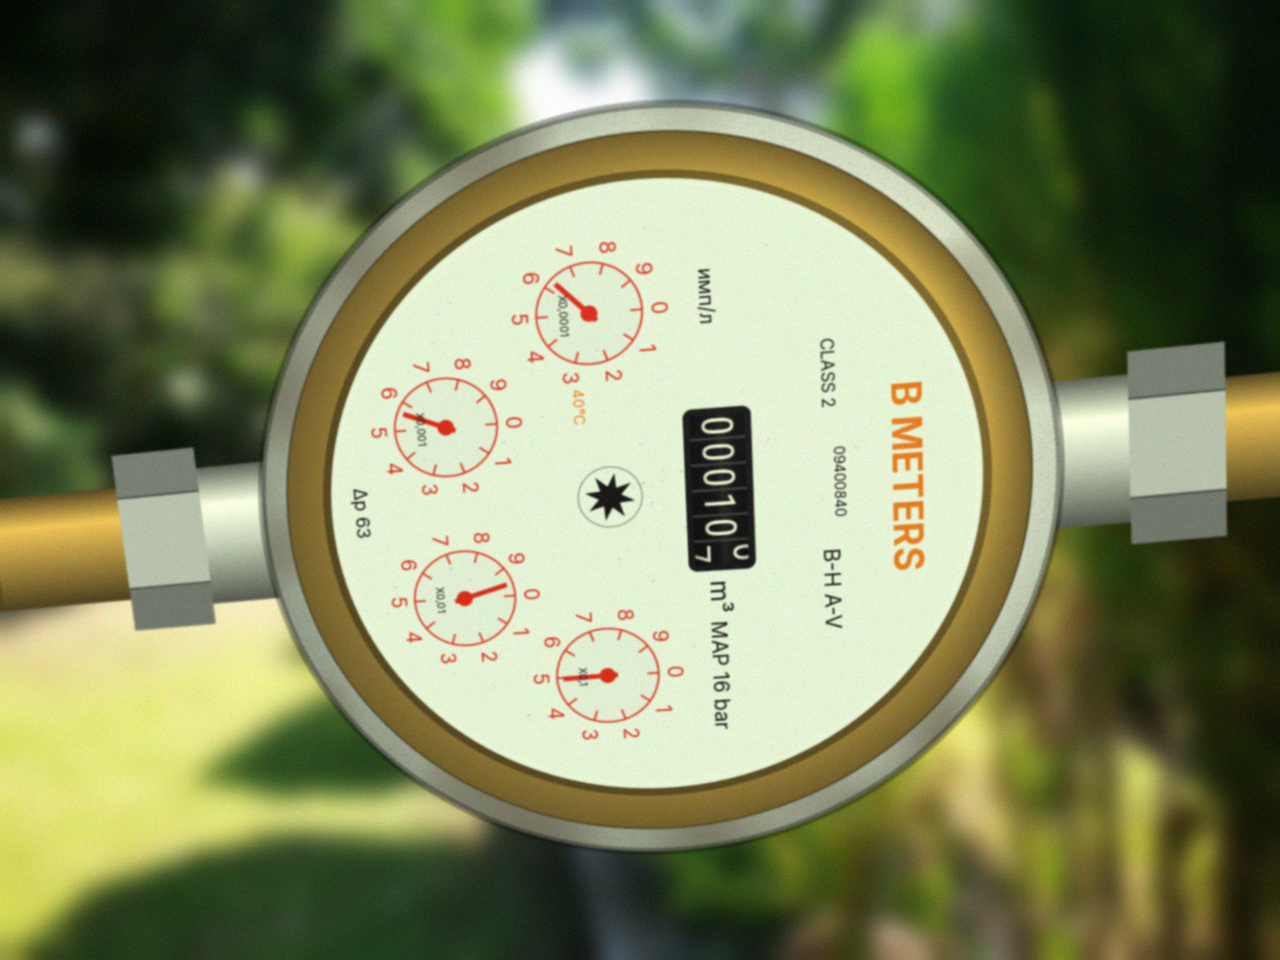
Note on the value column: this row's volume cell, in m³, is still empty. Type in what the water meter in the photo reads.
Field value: 106.4956 m³
